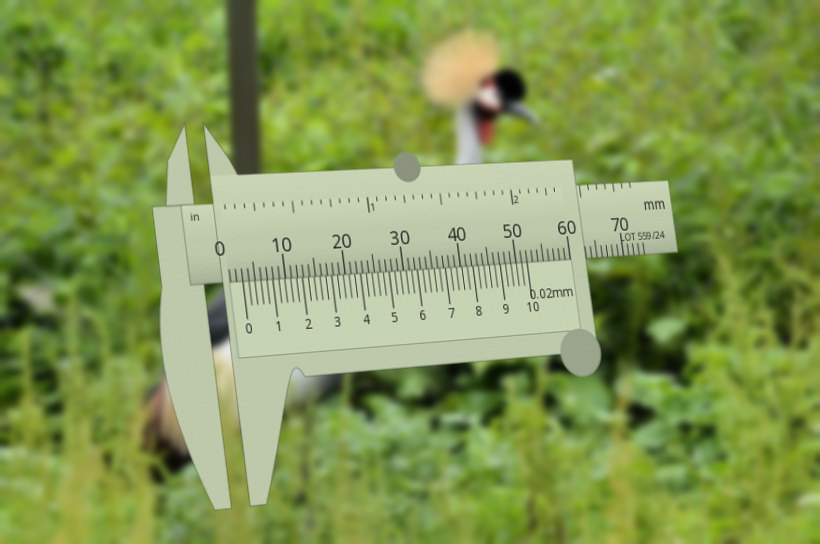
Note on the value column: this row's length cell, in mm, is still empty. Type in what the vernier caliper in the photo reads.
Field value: 3.0 mm
